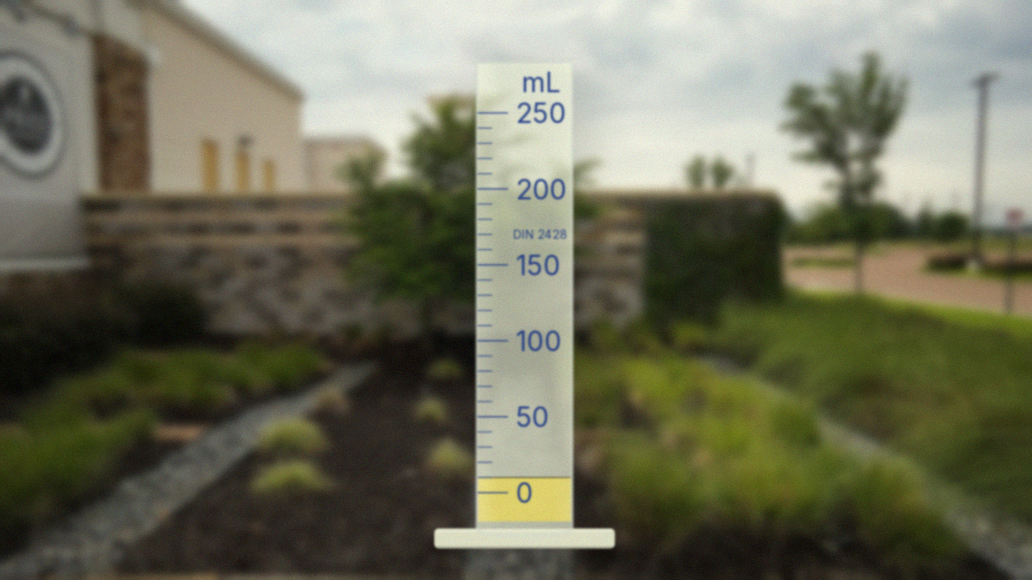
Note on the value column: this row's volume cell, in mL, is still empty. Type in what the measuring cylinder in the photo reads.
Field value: 10 mL
